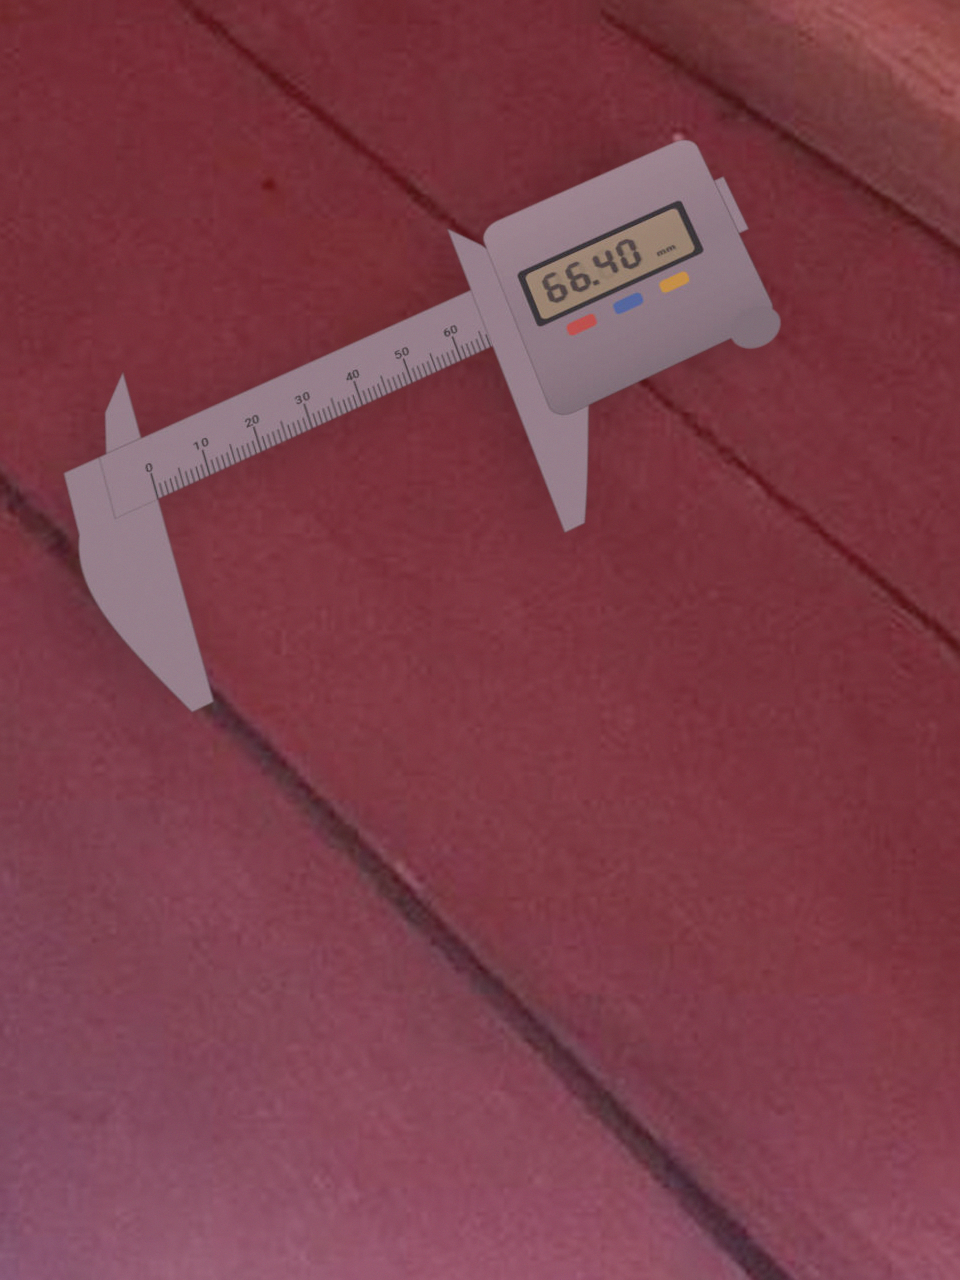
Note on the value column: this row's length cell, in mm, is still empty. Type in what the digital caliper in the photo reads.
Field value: 66.40 mm
